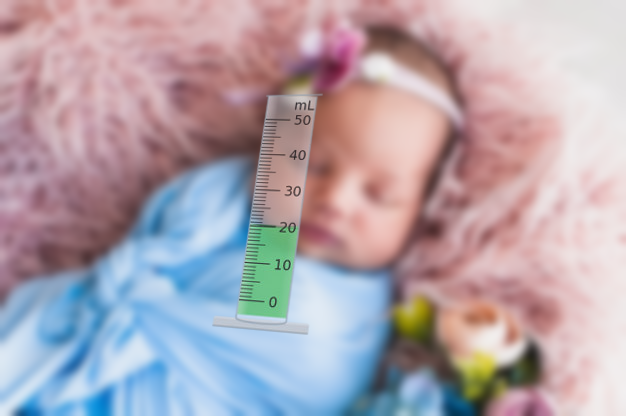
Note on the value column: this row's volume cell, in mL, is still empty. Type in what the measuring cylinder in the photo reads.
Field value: 20 mL
